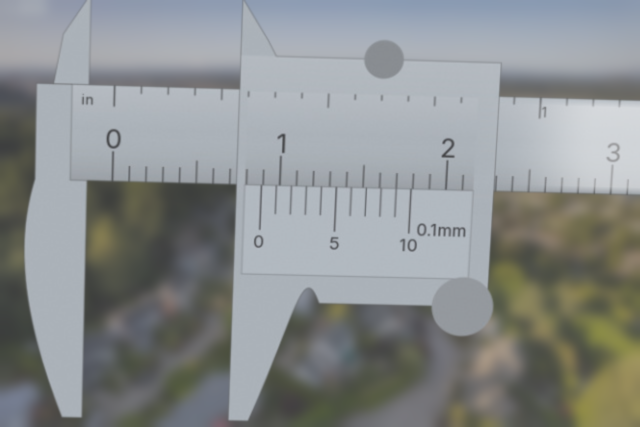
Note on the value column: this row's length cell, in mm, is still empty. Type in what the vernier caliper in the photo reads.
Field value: 8.9 mm
